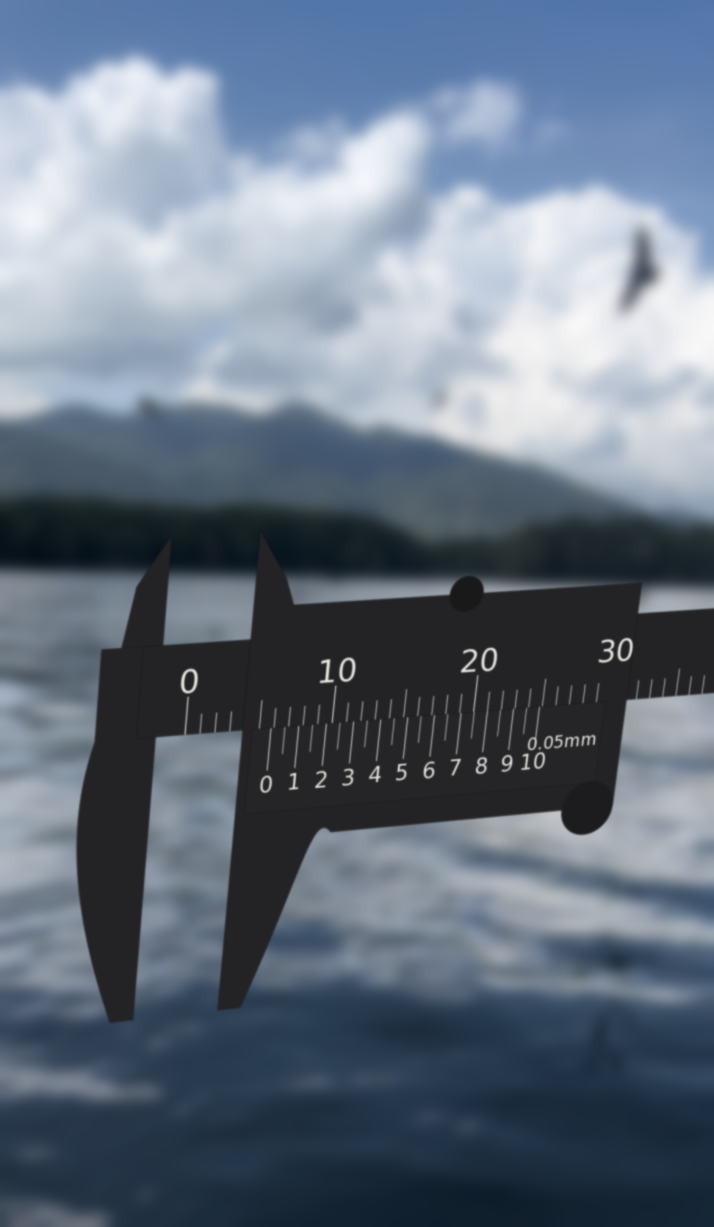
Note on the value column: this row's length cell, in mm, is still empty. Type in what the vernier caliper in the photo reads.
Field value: 5.8 mm
